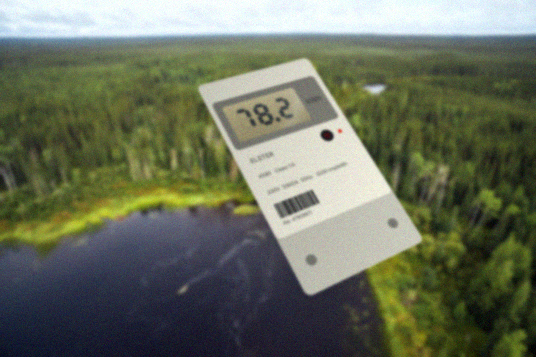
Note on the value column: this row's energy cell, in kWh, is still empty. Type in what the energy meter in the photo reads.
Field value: 78.2 kWh
